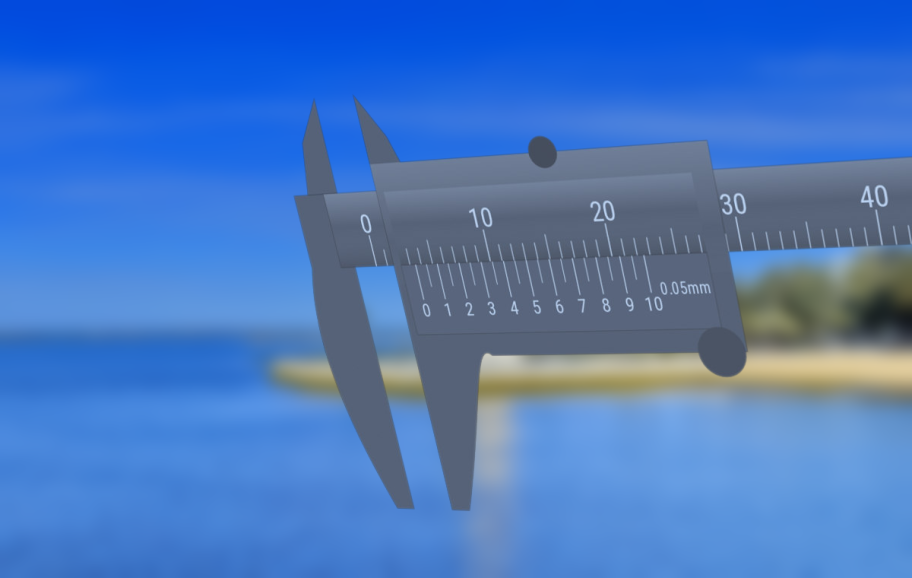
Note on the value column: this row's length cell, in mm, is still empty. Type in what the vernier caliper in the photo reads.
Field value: 3.5 mm
